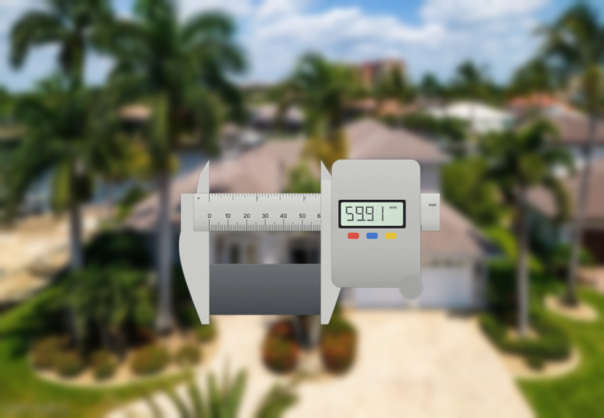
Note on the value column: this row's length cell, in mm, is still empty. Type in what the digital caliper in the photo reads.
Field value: 59.91 mm
